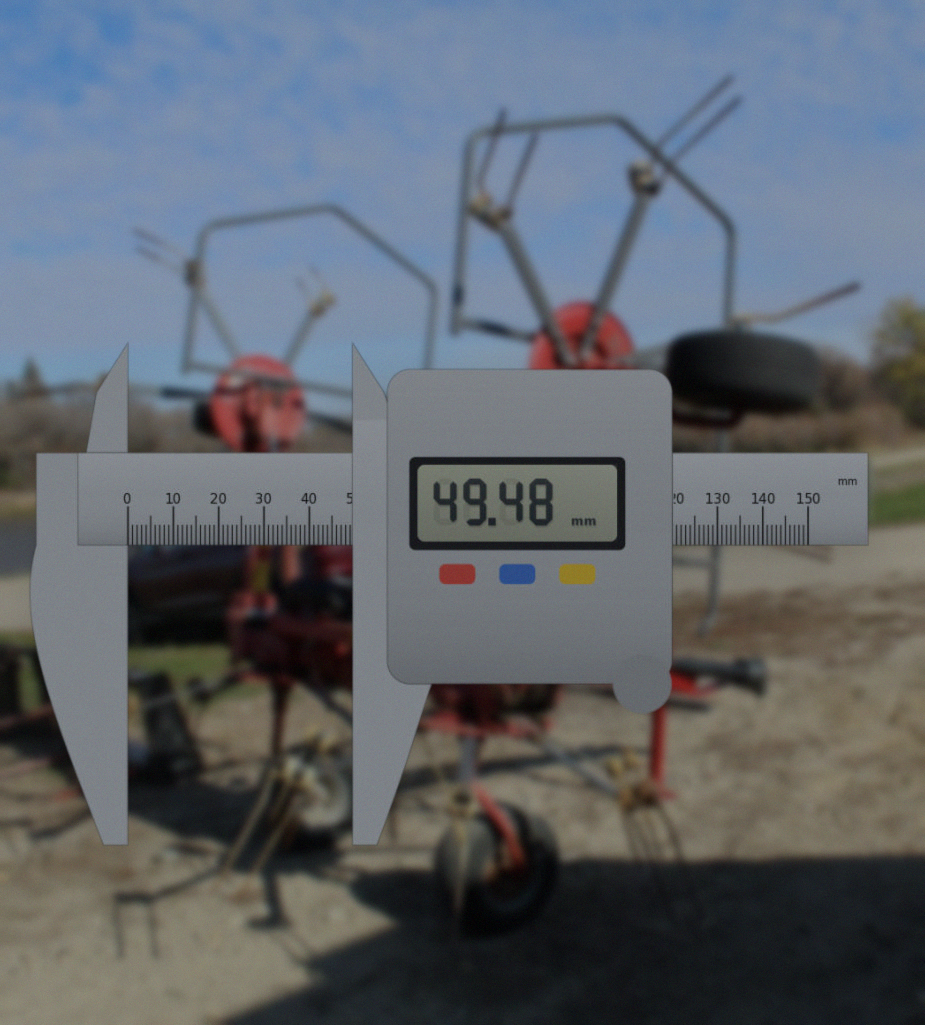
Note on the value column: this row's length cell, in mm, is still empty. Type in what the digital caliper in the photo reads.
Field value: 49.48 mm
